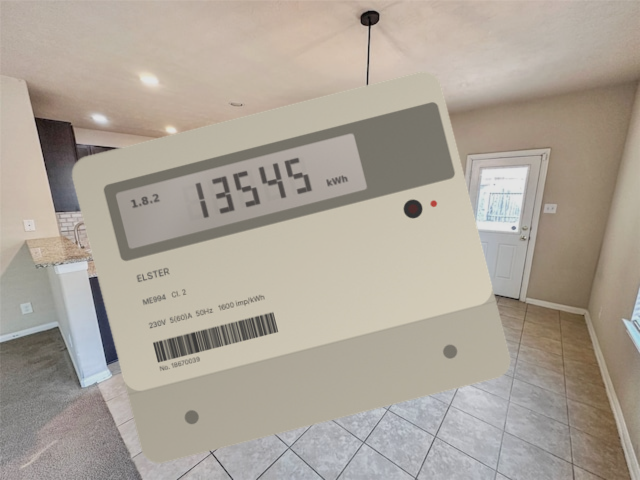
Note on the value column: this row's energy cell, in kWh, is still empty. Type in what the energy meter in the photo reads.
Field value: 13545 kWh
